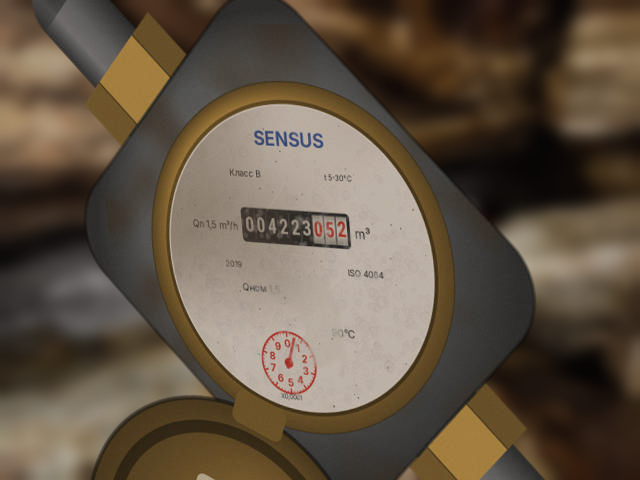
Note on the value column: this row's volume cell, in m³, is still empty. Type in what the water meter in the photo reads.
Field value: 4223.0520 m³
